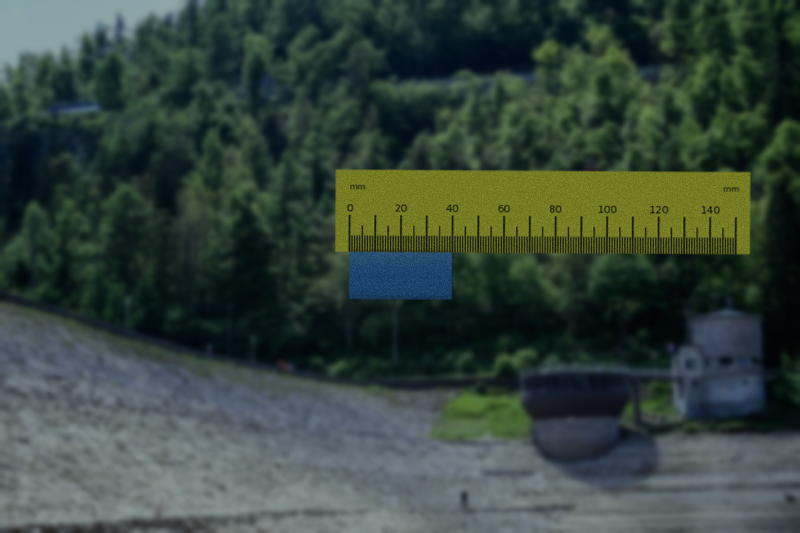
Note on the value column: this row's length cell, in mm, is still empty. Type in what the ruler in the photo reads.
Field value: 40 mm
